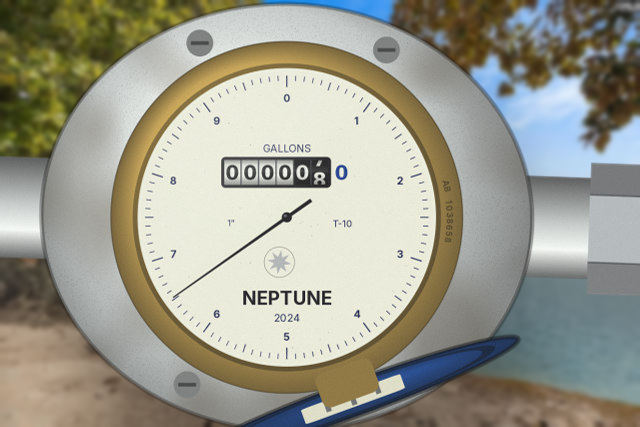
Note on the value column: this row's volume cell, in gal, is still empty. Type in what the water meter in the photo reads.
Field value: 76.5 gal
